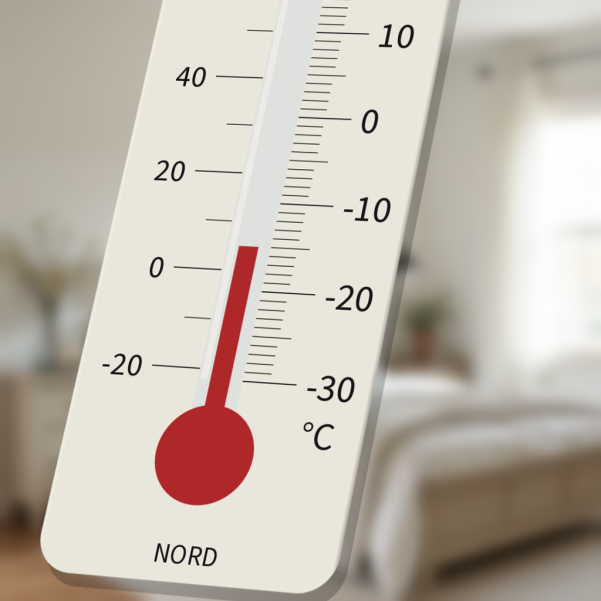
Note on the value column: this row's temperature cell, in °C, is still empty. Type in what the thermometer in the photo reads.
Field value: -15 °C
